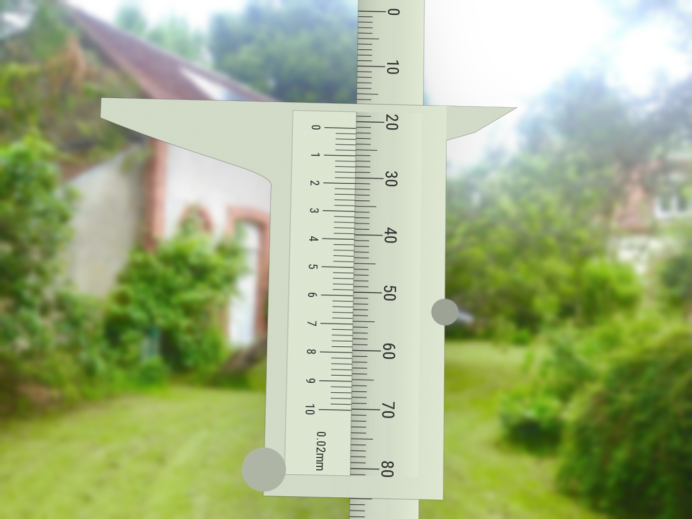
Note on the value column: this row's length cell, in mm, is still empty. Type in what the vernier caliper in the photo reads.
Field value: 21.2 mm
